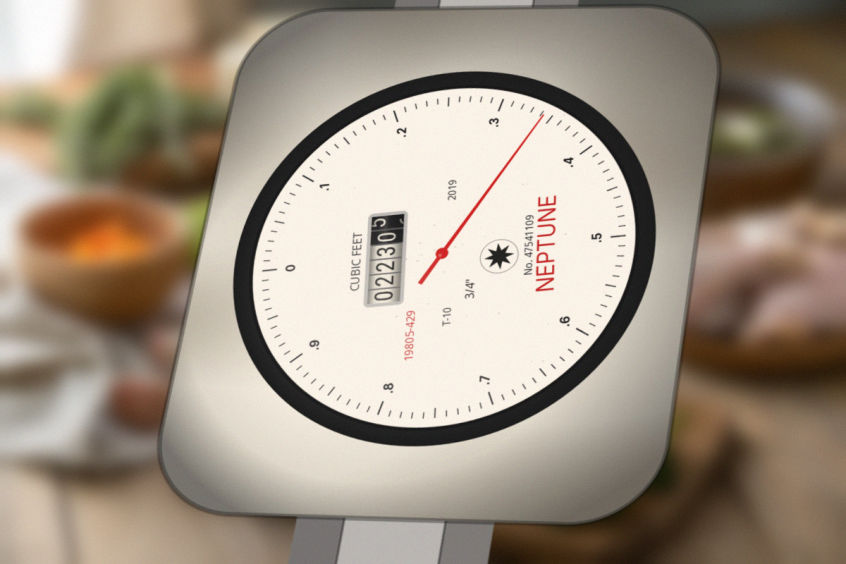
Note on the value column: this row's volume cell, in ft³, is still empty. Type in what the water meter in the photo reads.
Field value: 22305.34 ft³
